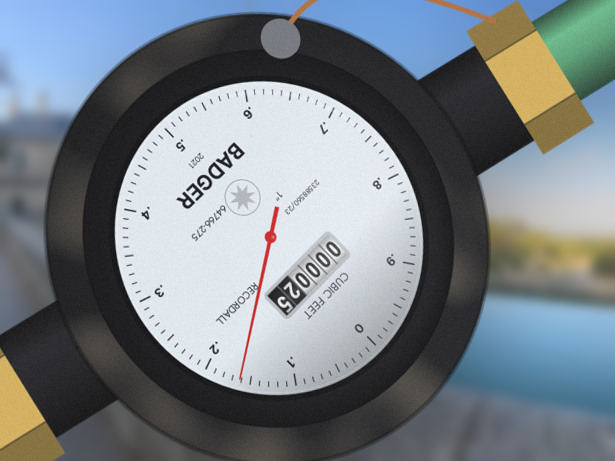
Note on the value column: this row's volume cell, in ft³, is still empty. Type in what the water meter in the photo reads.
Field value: 25.16 ft³
